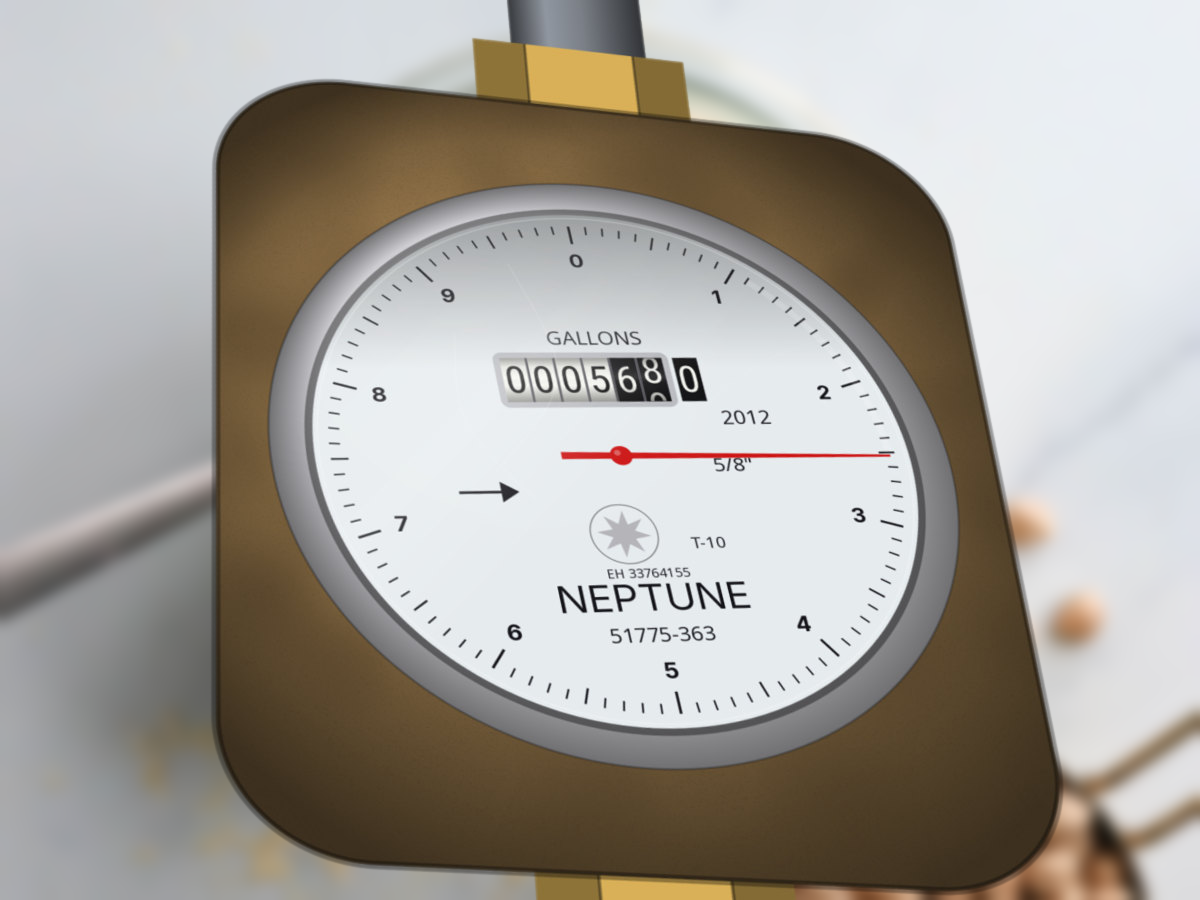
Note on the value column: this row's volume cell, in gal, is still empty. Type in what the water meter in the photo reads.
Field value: 5682.5 gal
